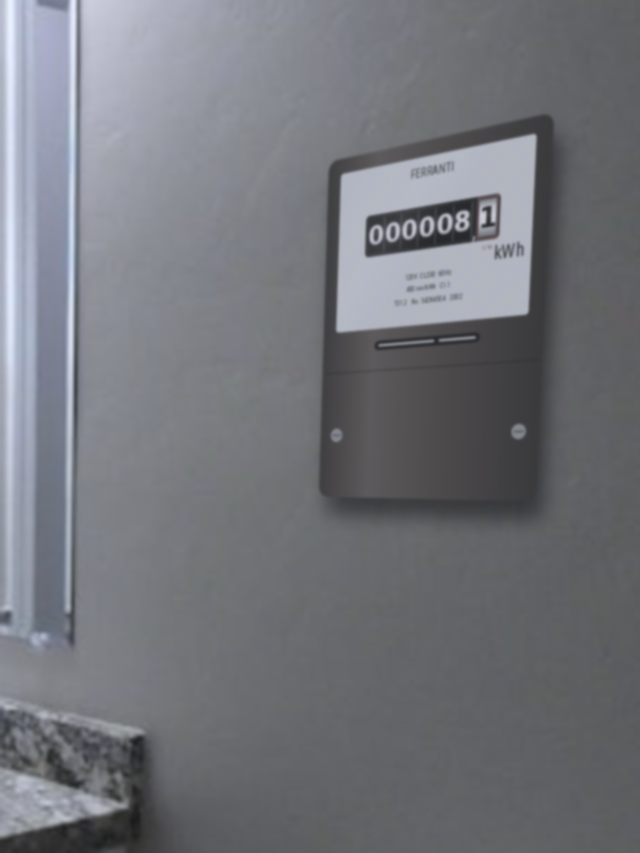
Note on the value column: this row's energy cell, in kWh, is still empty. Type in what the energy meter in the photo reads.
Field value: 8.1 kWh
